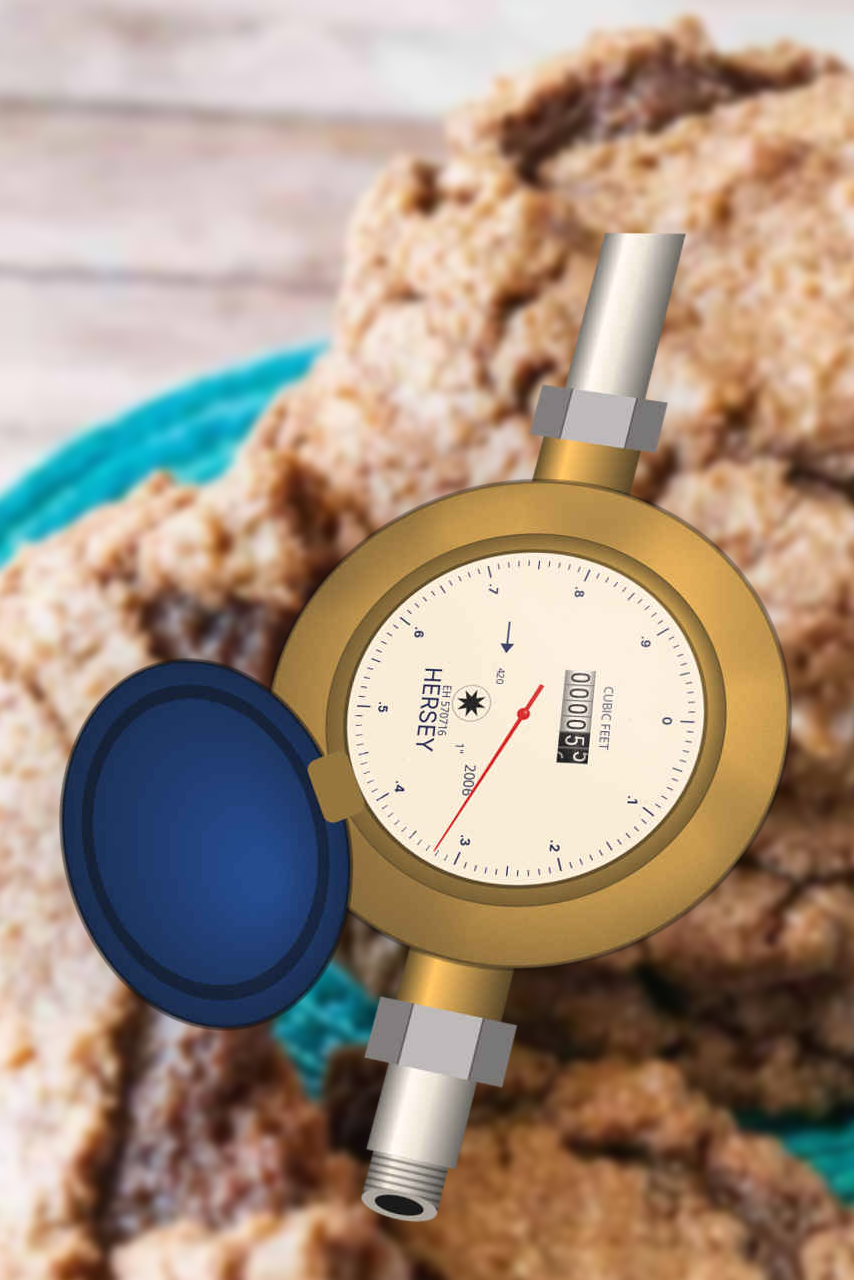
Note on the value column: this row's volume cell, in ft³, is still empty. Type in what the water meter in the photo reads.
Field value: 55.32 ft³
